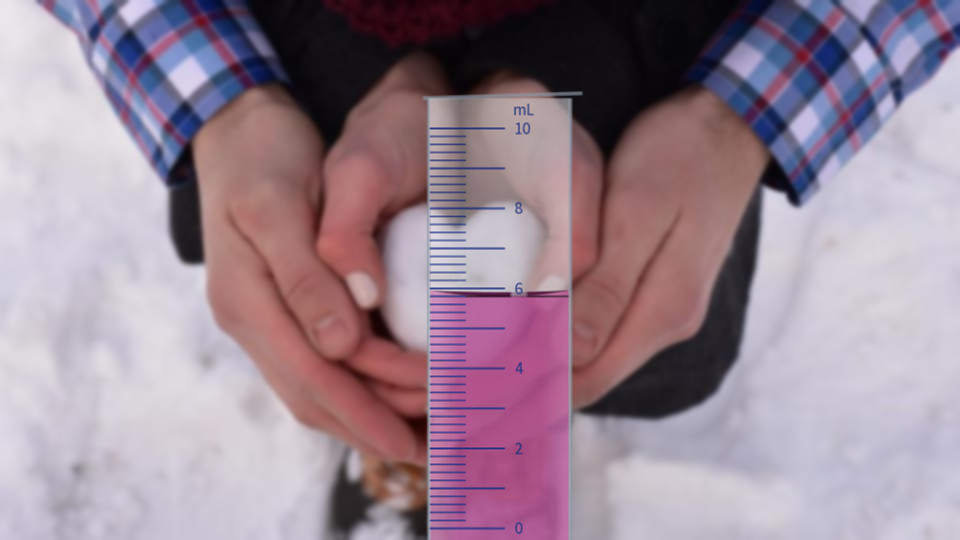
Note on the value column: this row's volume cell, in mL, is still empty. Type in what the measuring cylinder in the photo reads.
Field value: 5.8 mL
